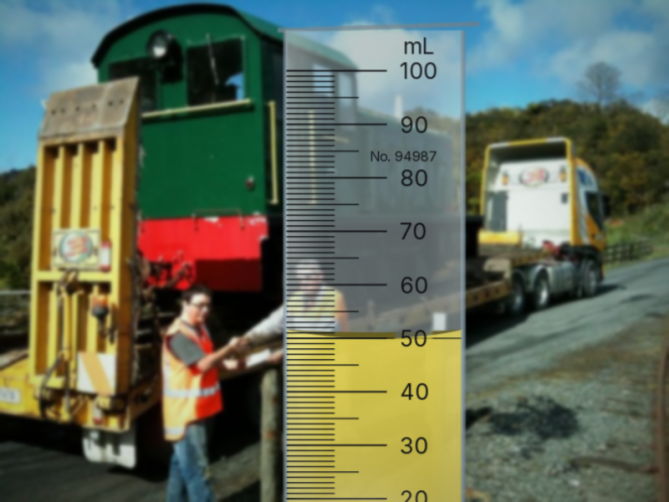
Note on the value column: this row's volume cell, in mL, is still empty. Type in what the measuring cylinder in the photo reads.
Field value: 50 mL
